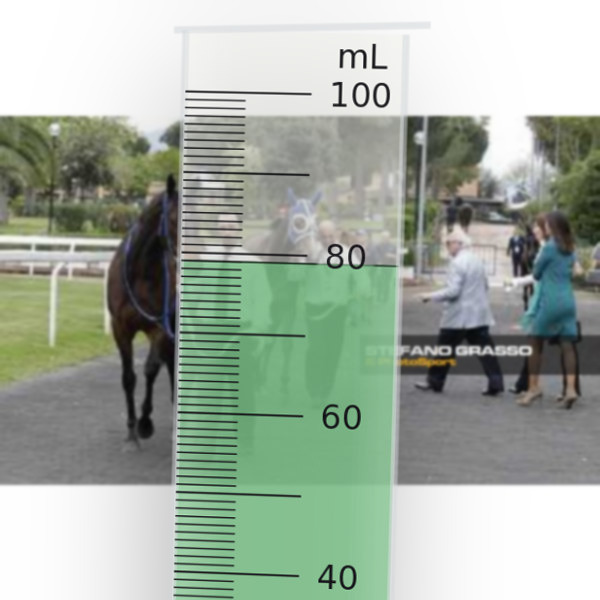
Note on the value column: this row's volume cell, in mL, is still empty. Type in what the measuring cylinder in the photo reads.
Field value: 79 mL
